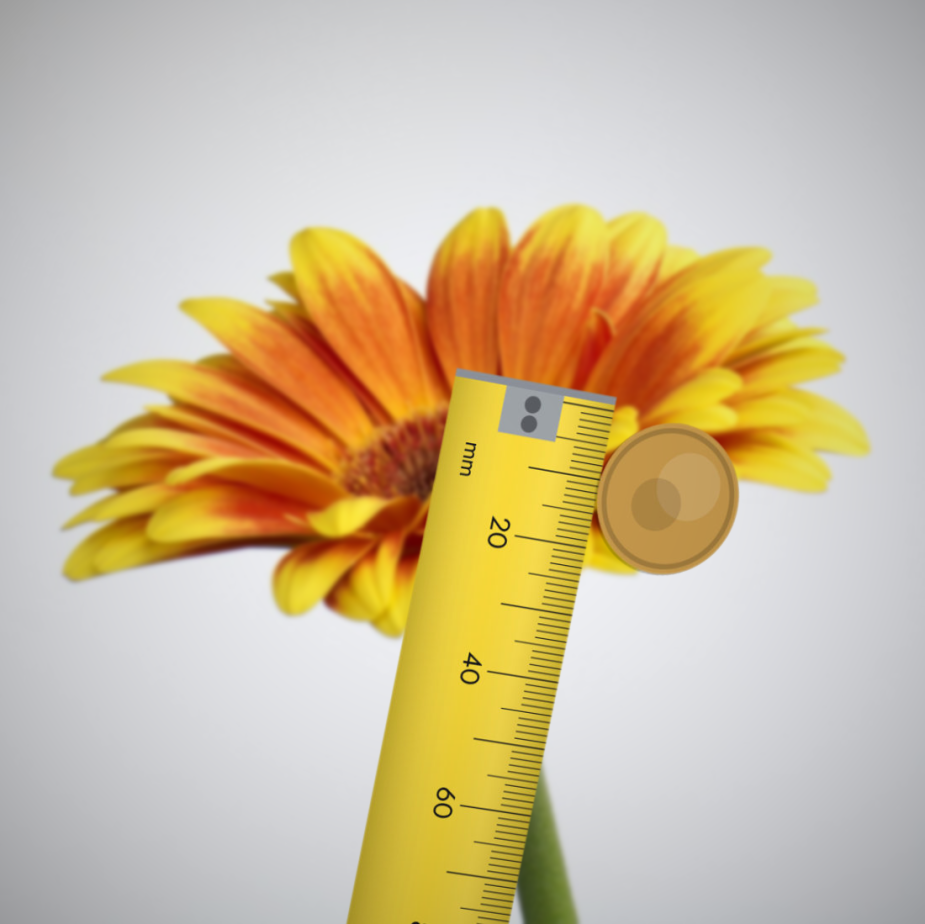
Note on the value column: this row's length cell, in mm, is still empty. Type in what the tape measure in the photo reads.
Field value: 22 mm
